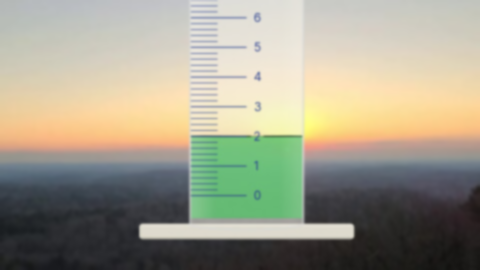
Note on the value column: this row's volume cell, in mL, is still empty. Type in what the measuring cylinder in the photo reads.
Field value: 2 mL
